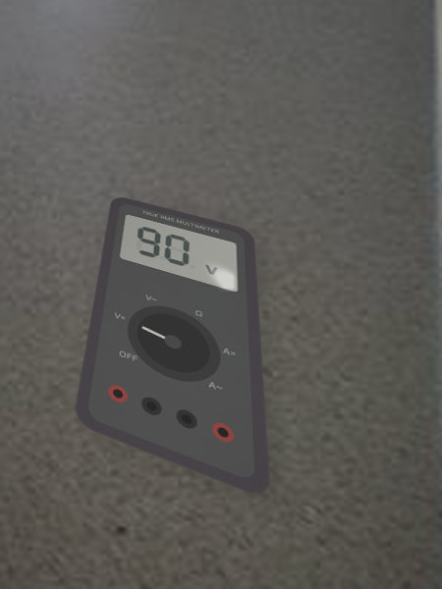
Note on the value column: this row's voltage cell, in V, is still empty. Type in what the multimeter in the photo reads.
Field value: 90 V
